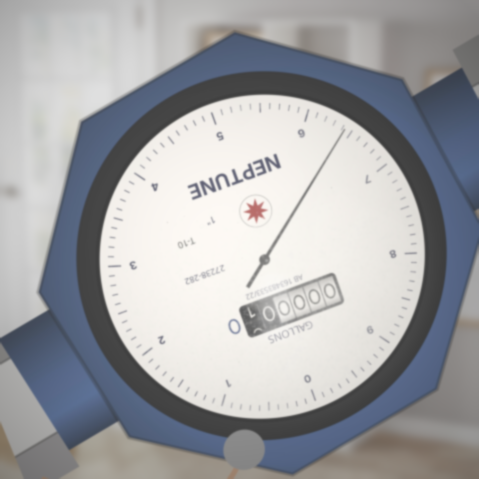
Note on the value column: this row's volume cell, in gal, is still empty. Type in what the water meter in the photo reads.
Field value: 6.4 gal
